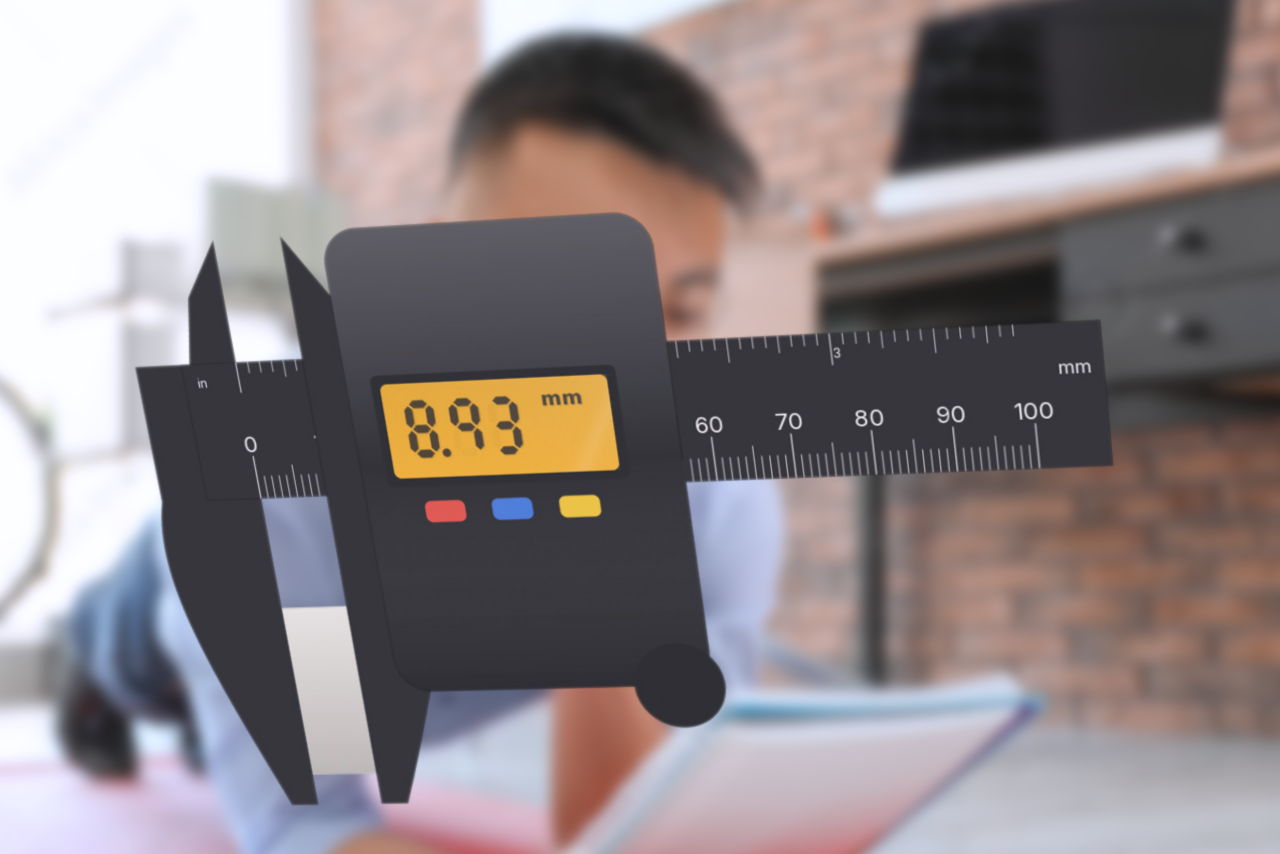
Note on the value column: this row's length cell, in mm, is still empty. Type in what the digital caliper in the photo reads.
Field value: 8.93 mm
